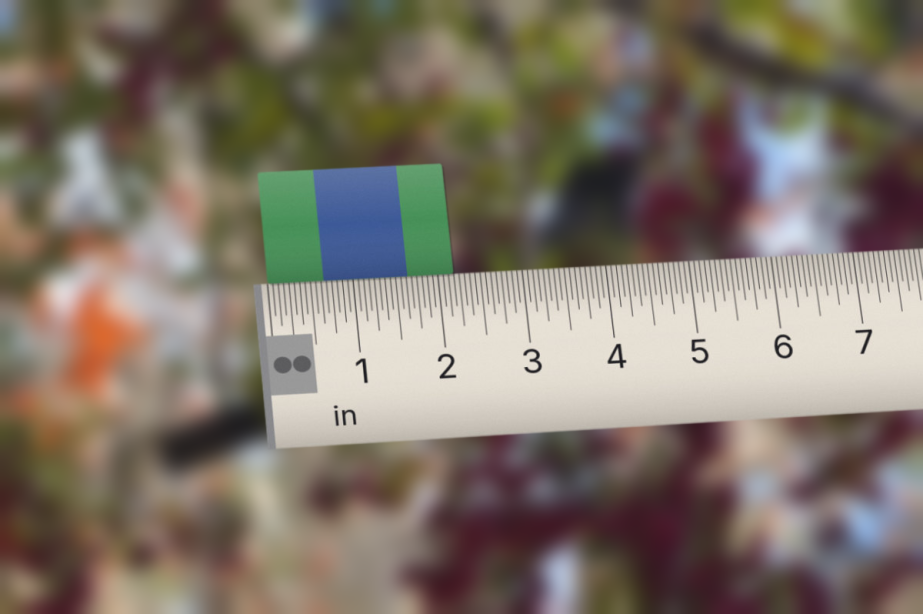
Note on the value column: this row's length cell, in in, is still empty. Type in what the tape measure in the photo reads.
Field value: 2.1875 in
